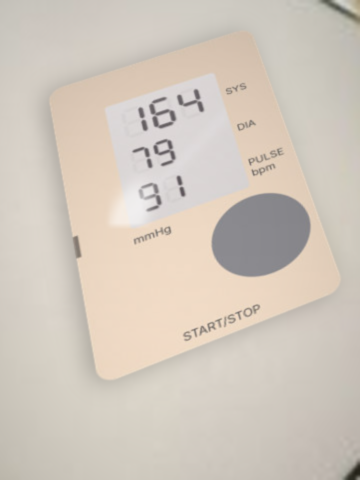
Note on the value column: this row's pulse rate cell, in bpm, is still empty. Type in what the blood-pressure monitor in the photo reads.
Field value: 91 bpm
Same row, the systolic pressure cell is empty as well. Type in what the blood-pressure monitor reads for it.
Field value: 164 mmHg
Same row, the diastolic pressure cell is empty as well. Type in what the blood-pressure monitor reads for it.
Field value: 79 mmHg
